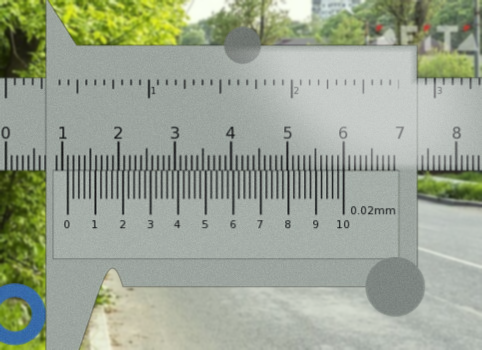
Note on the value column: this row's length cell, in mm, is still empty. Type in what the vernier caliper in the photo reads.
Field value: 11.0 mm
